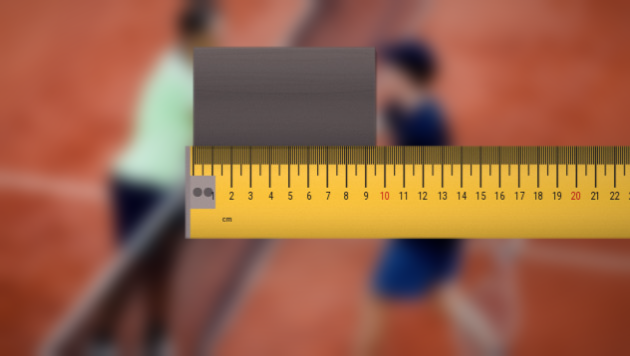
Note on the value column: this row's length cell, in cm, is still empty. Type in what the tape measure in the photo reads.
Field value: 9.5 cm
